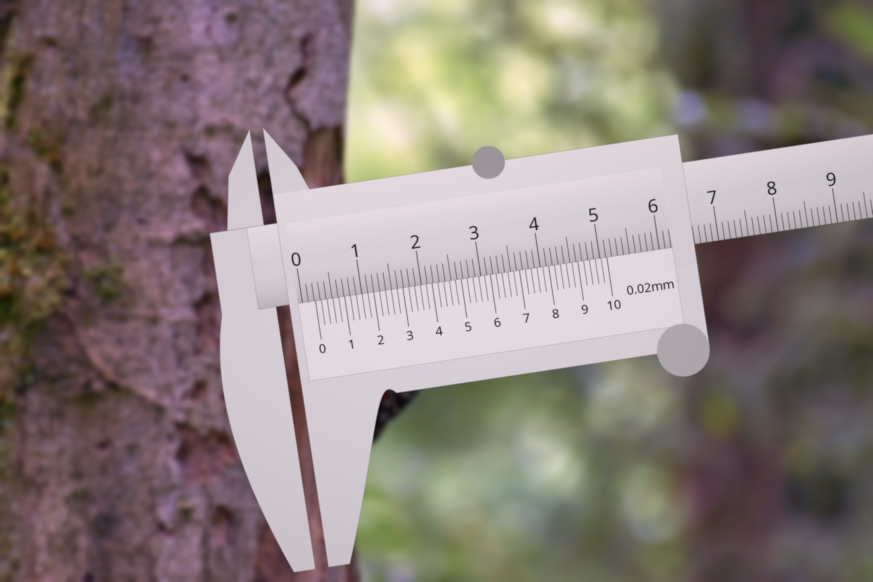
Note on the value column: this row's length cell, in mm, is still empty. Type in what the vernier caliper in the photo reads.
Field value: 2.2 mm
